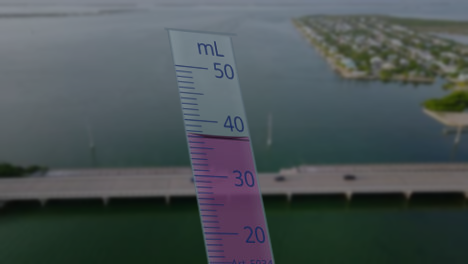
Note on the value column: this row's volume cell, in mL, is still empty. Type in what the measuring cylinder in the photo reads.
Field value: 37 mL
